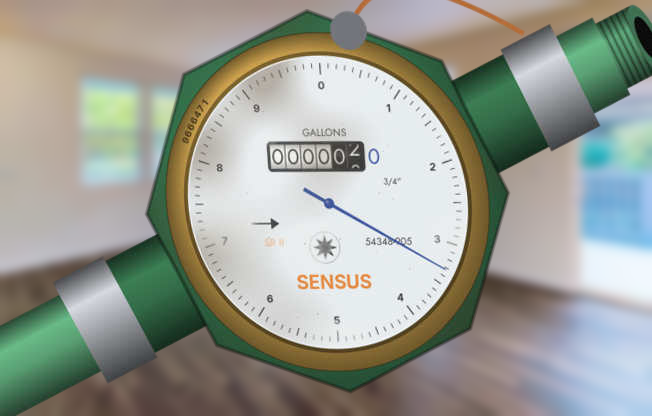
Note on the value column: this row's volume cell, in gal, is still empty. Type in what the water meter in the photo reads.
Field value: 23.3 gal
